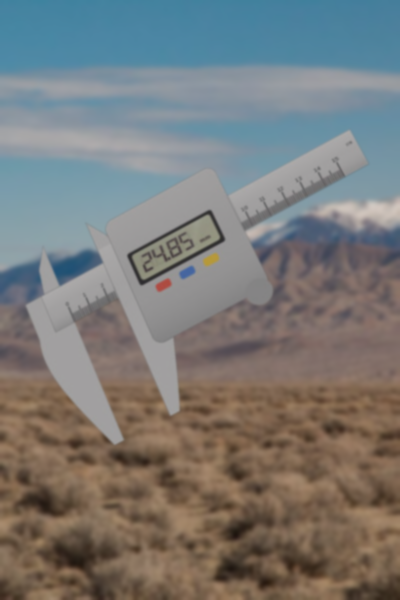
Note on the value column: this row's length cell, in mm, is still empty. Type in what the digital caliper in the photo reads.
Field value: 24.85 mm
